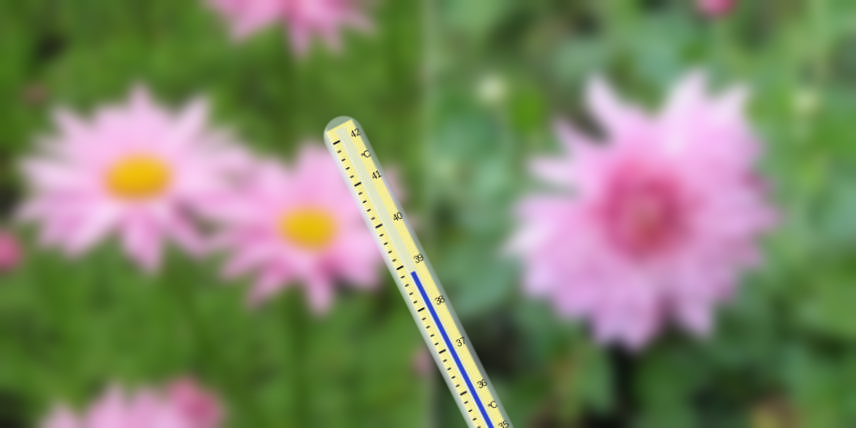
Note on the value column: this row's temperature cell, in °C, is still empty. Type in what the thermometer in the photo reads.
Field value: 38.8 °C
